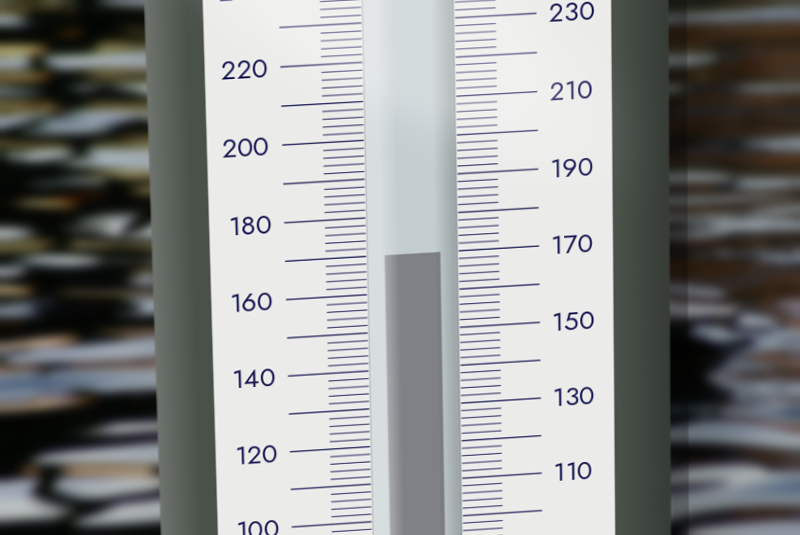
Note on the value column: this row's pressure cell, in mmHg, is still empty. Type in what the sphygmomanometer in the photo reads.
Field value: 170 mmHg
